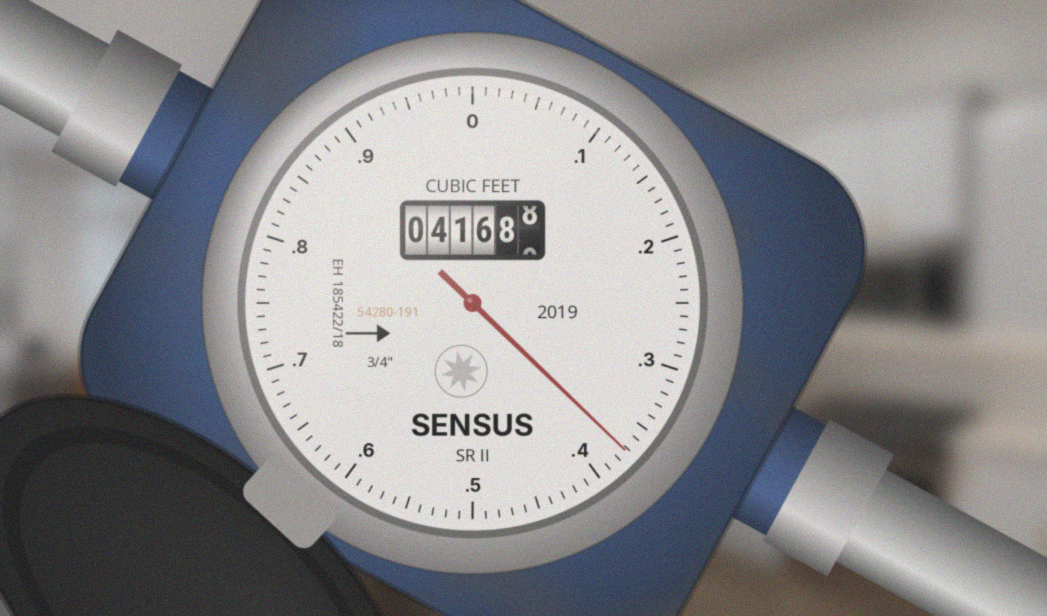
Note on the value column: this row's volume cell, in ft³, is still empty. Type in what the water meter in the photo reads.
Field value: 41688.37 ft³
